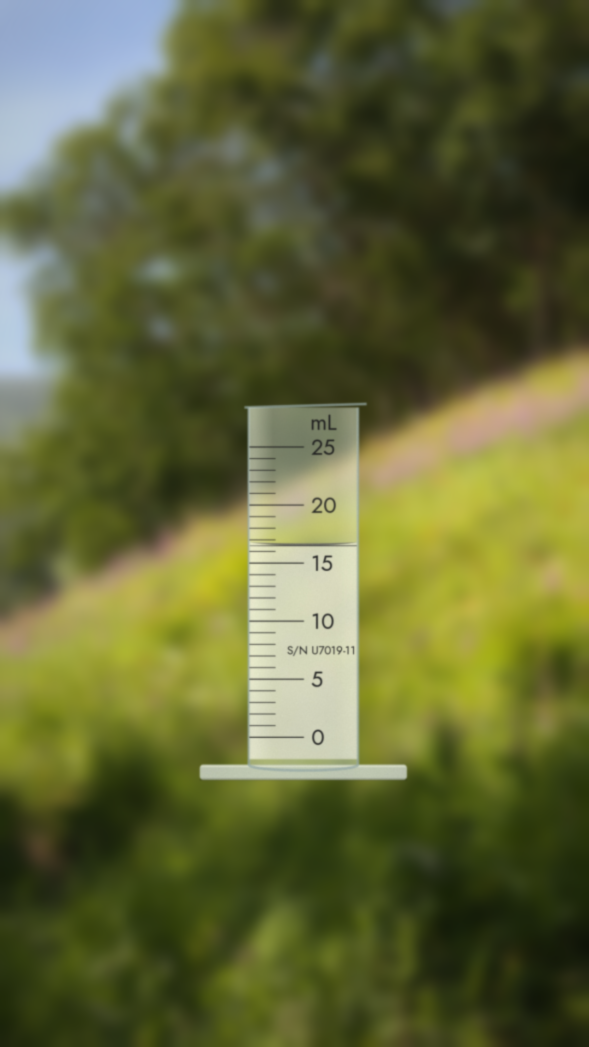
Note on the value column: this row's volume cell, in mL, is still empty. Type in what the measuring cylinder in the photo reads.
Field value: 16.5 mL
